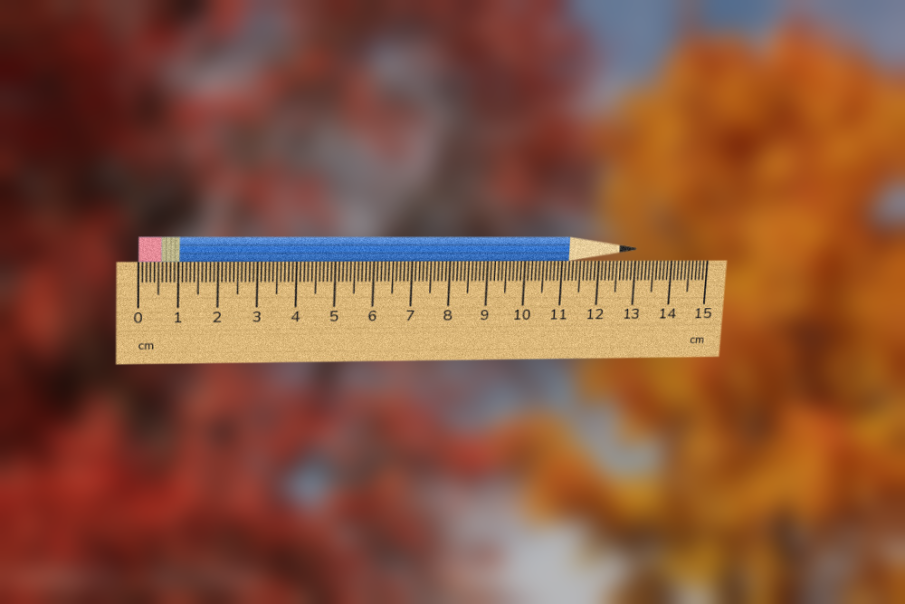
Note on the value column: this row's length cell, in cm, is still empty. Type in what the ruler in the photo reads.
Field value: 13 cm
